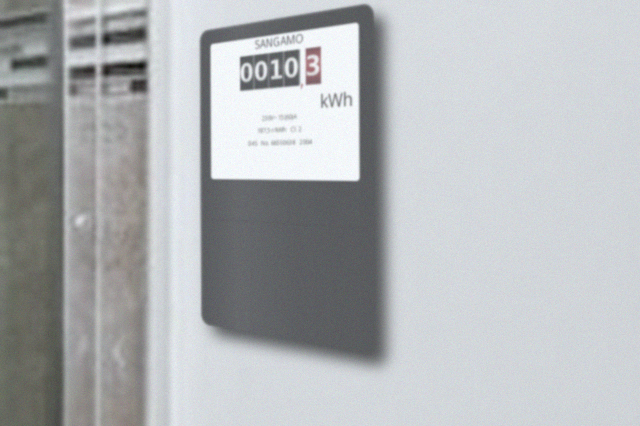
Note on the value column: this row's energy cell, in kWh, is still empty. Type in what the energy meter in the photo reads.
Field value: 10.3 kWh
